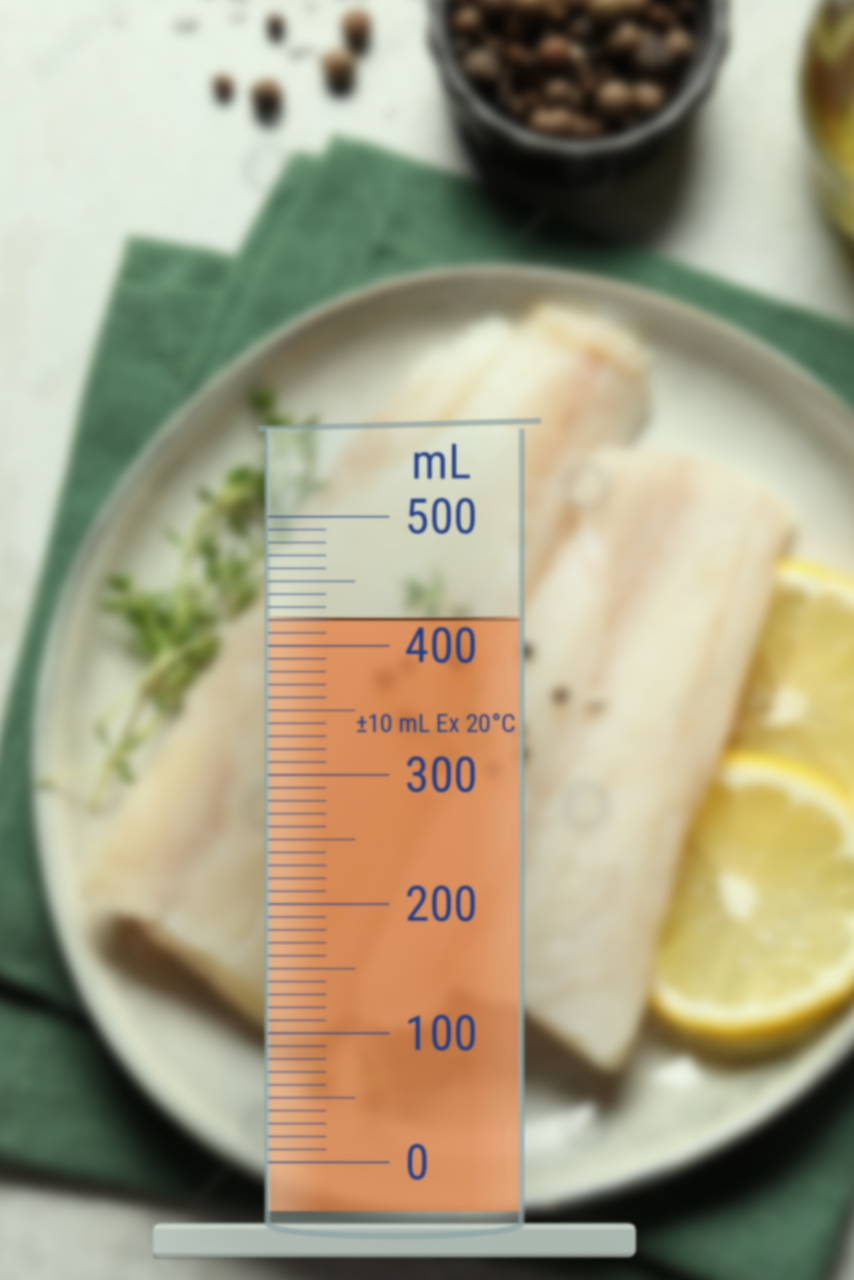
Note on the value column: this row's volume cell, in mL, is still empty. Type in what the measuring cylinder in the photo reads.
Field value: 420 mL
